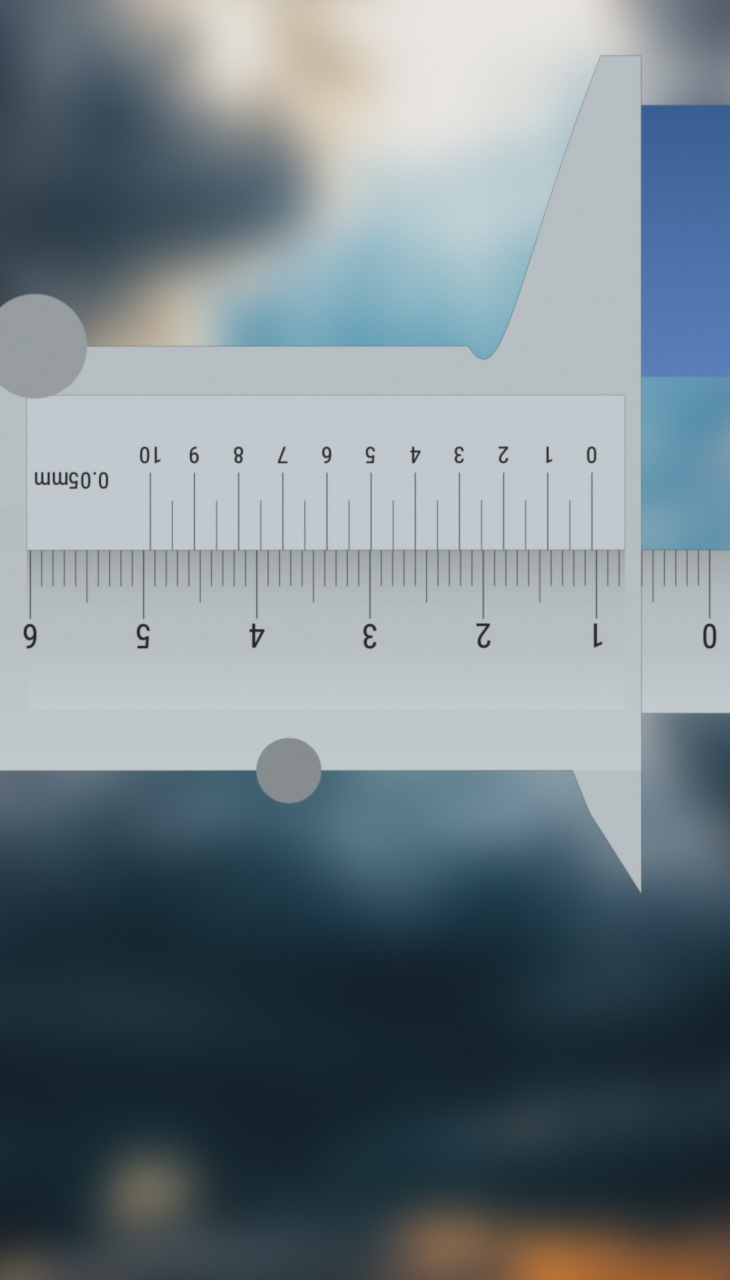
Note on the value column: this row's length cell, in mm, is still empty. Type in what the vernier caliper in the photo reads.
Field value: 10.4 mm
